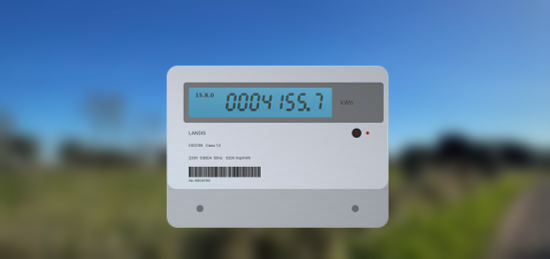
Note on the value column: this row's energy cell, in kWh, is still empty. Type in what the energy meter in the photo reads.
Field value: 4155.7 kWh
